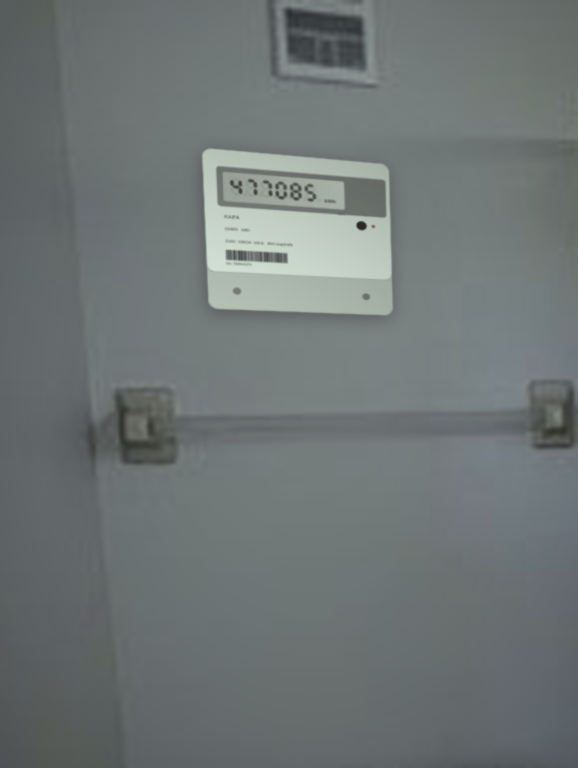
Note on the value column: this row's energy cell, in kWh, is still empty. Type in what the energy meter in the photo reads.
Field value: 477085 kWh
